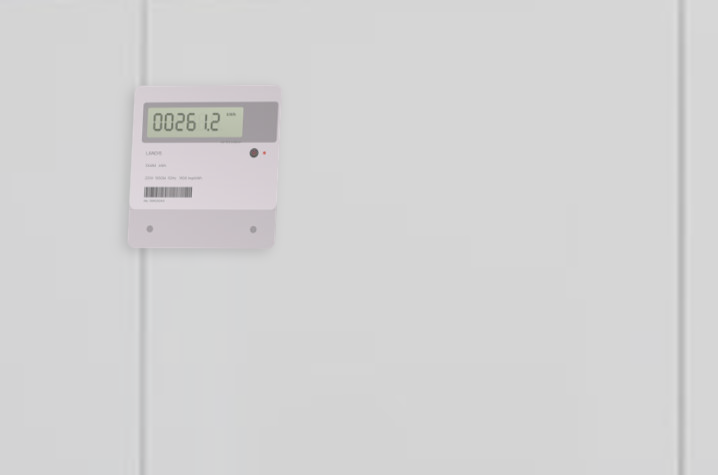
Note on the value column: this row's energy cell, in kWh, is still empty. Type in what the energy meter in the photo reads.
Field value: 261.2 kWh
